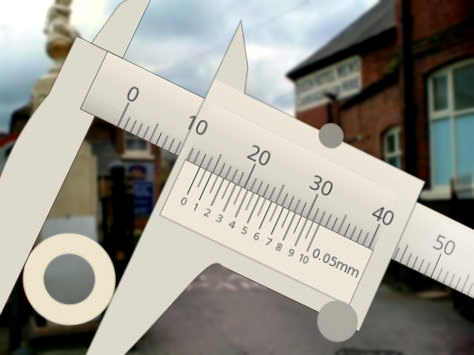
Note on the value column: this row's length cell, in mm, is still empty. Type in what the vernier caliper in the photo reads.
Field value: 13.0 mm
